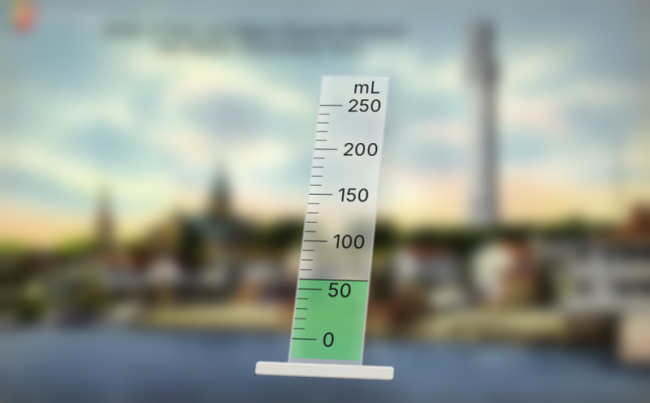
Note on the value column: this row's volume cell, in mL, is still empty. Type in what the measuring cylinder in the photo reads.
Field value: 60 mL
